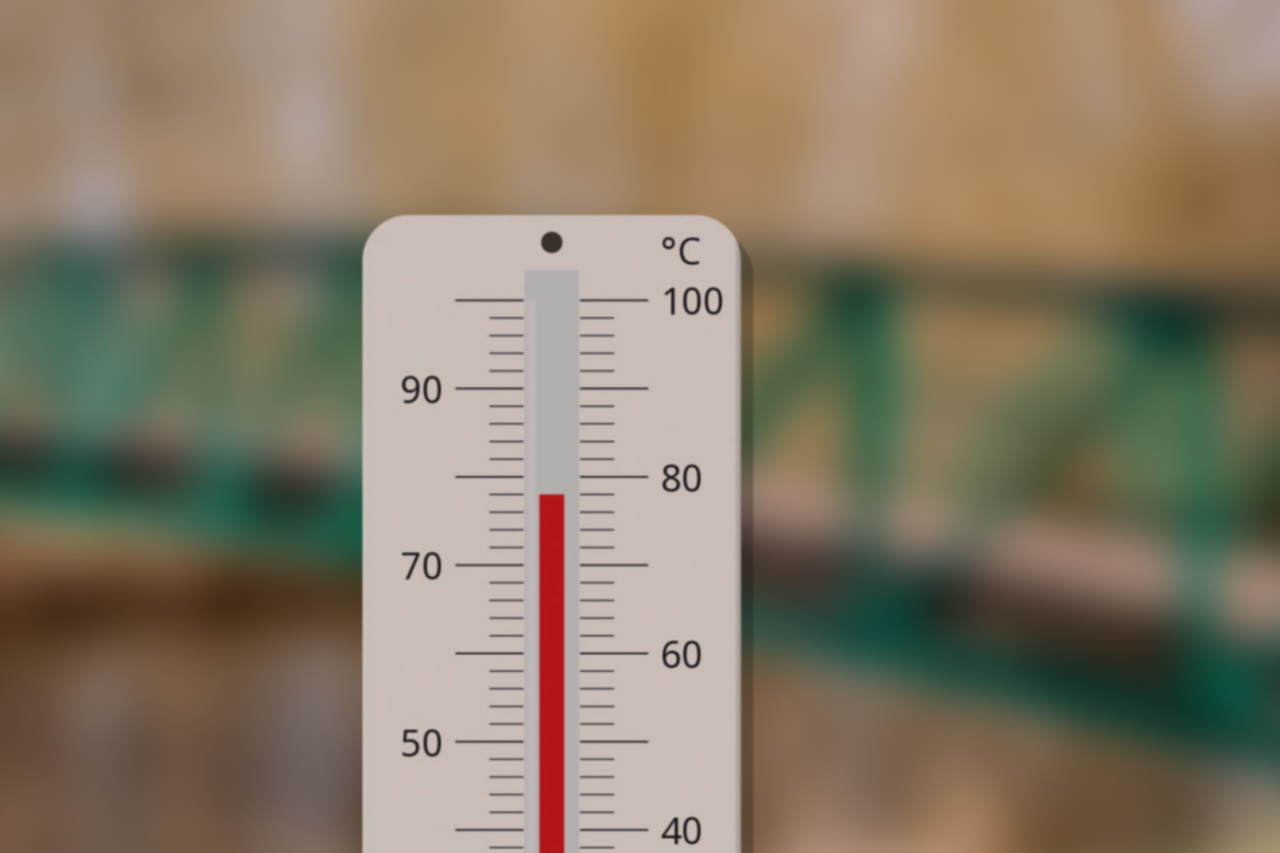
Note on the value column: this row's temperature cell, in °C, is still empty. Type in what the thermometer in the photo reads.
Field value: 78 °C
